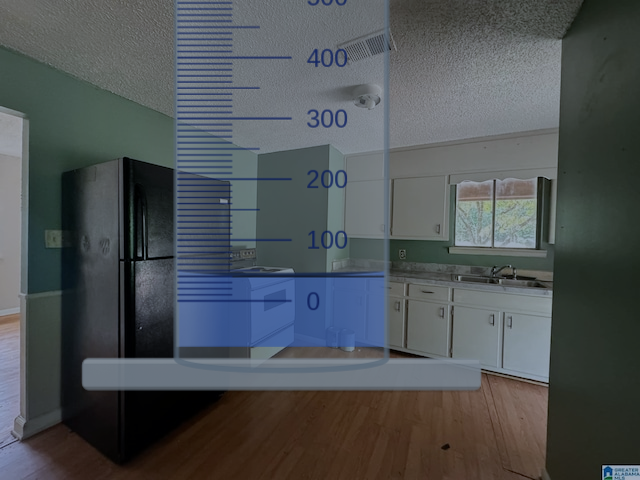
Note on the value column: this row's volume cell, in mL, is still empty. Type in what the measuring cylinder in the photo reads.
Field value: 40 mL
